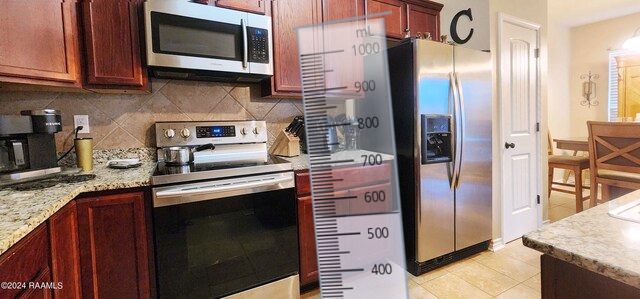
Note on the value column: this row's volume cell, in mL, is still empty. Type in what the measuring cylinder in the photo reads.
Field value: 550 mL
